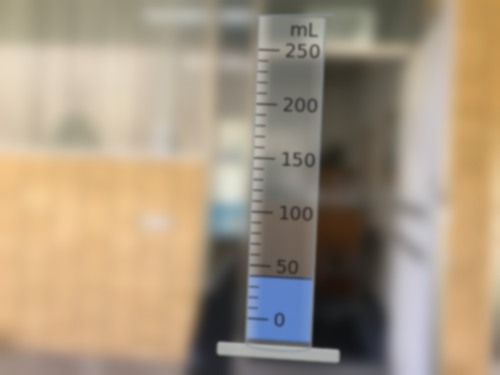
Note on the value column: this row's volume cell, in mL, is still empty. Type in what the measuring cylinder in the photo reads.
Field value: 40 mL
